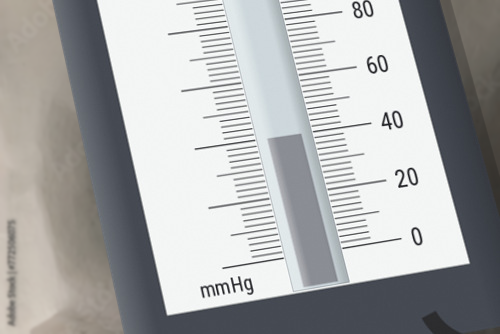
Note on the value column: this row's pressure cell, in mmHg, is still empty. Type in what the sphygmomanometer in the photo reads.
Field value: 40 mmHg
